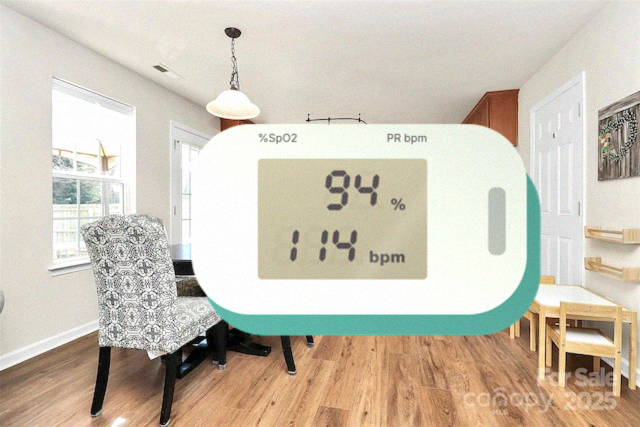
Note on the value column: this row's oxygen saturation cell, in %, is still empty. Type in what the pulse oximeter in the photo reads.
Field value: 94 %
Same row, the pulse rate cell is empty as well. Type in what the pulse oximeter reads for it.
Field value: 114 bpm
